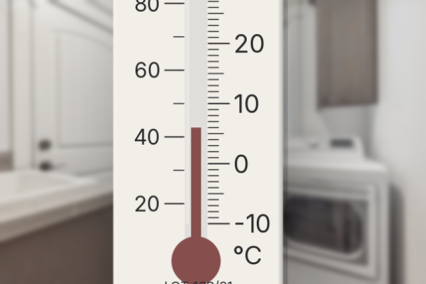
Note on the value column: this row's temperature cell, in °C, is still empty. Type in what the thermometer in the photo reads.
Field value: 6 °C
